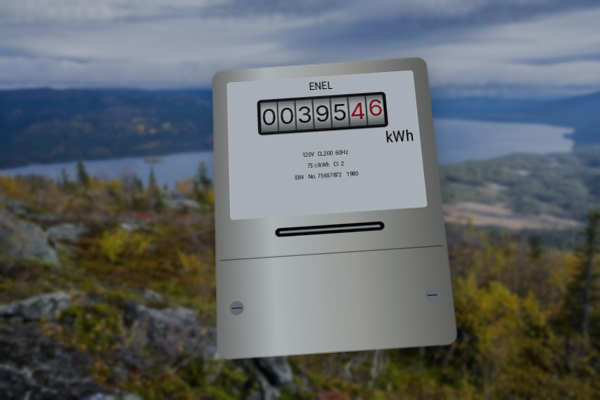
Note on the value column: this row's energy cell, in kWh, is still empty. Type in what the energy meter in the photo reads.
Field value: 395.46 kWh
